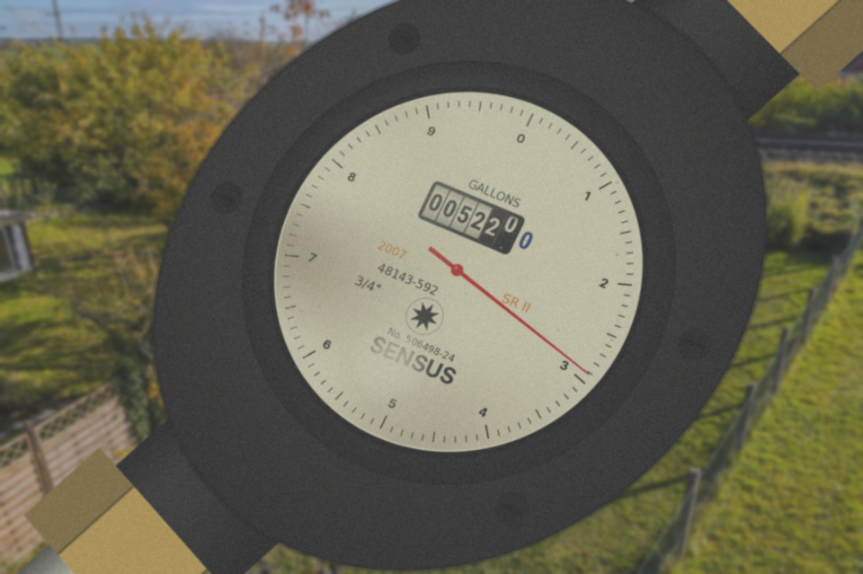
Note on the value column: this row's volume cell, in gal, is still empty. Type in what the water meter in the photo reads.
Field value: 52202.9 gal
